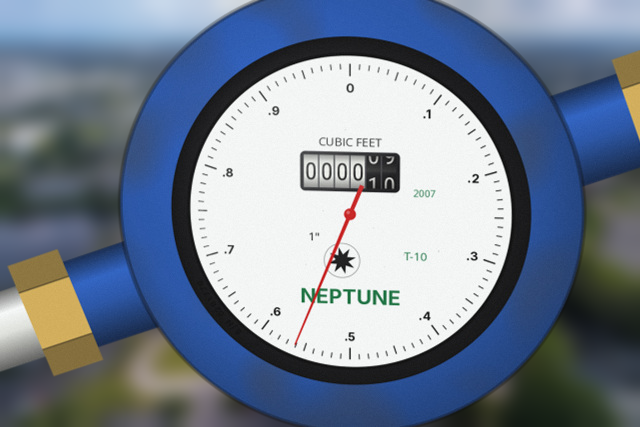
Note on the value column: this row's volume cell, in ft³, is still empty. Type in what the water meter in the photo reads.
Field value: 9.56 ft³
